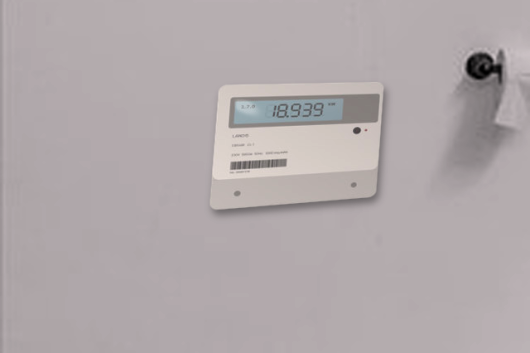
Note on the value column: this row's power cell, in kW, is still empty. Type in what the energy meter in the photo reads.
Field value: 18.939 kW
